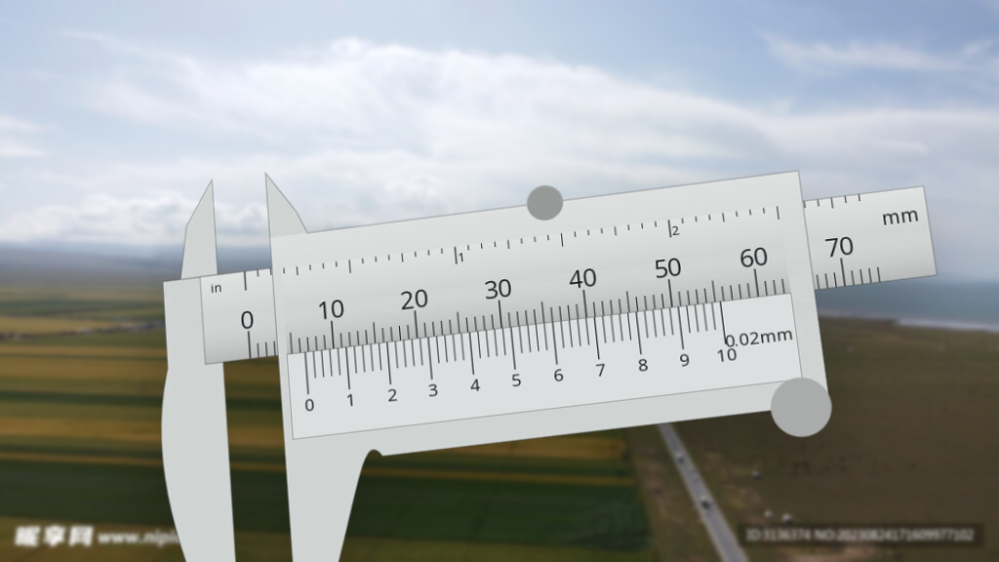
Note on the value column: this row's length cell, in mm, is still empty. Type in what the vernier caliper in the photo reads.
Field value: 6.6 mm
